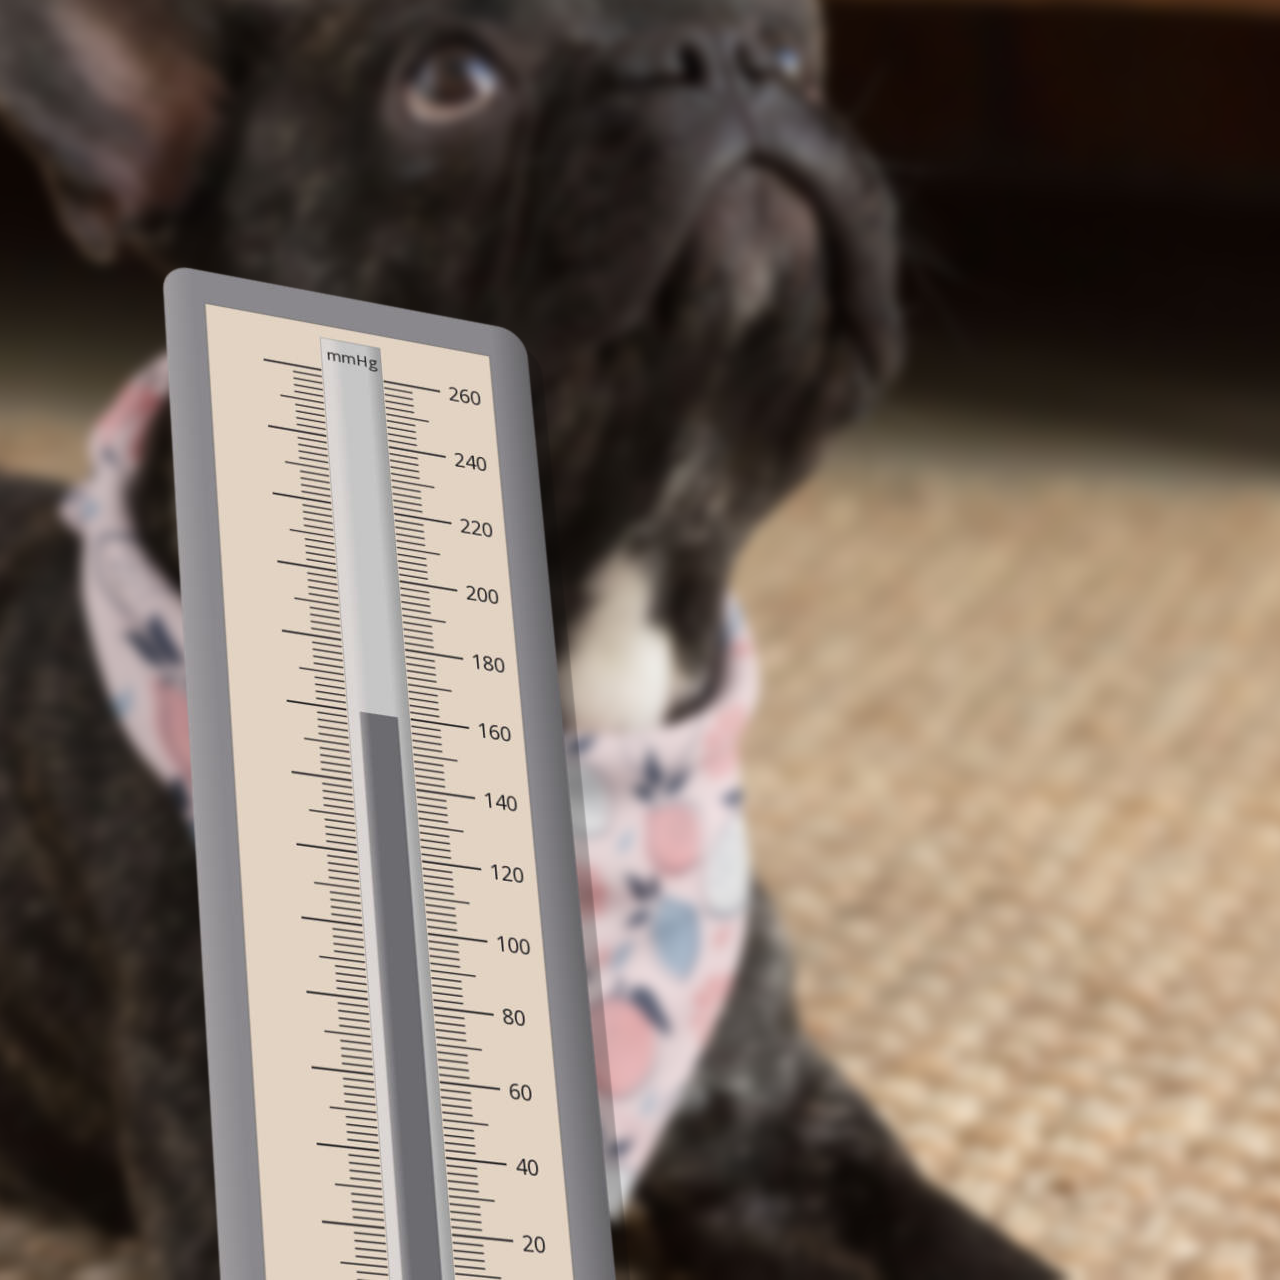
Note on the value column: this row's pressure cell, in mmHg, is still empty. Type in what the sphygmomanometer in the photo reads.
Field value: 160 mmHg
